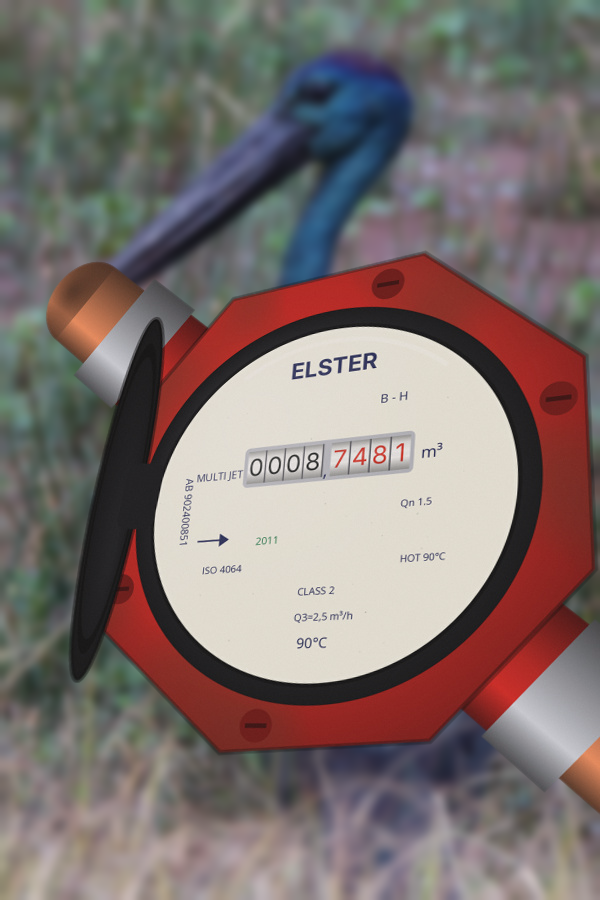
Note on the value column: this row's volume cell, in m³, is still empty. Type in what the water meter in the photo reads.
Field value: 8.7481 m³
